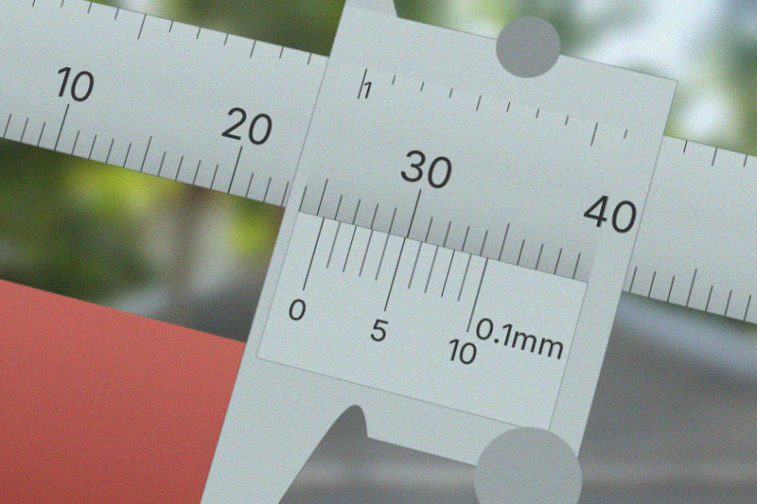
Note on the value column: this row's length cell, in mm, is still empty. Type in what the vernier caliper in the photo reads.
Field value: 25.4 mm
